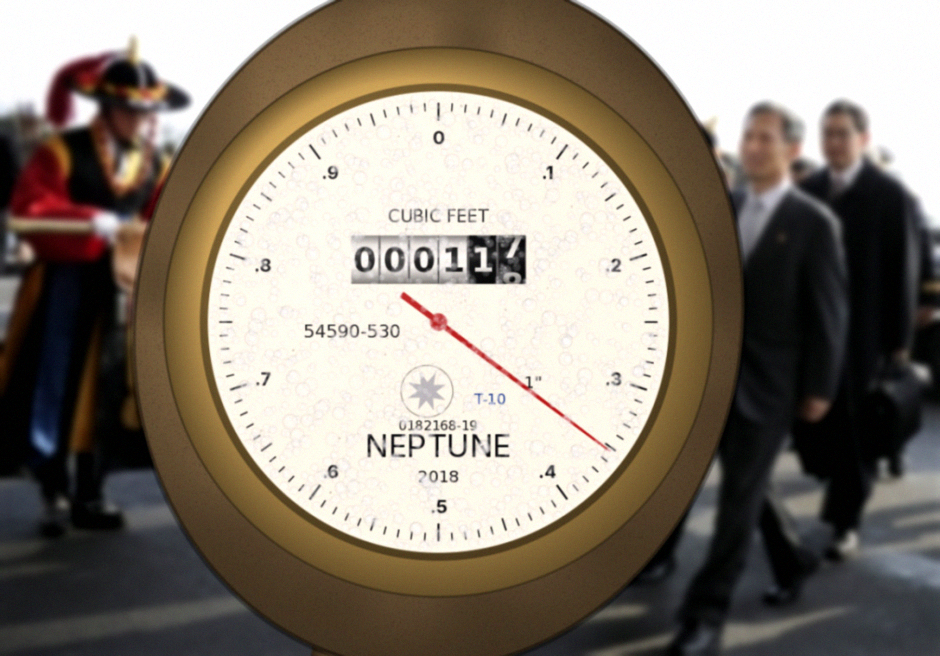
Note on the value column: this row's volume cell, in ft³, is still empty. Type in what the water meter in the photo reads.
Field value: 117.35 ft³
